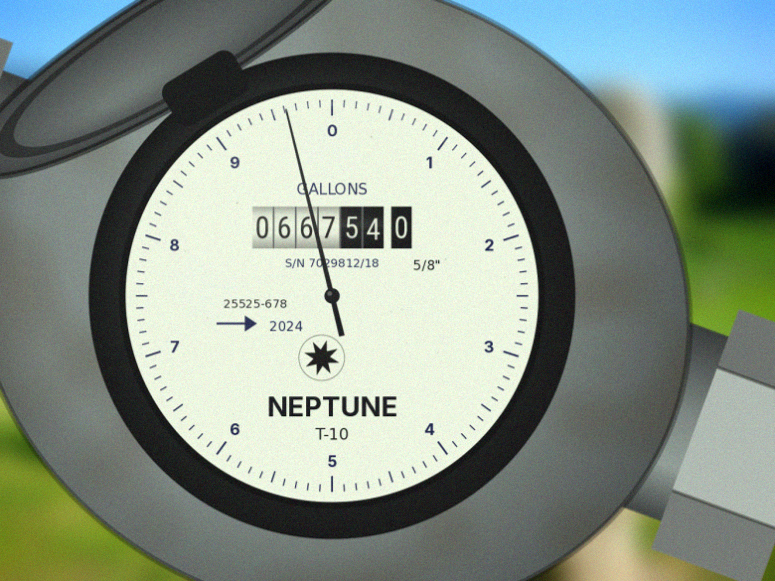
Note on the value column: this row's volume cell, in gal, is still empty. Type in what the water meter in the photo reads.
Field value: 667539.6 gal
